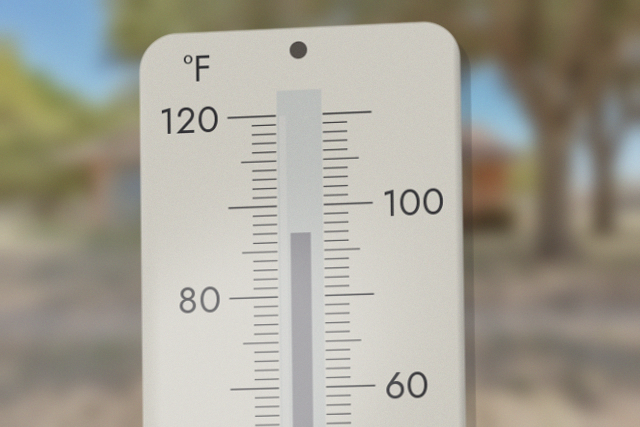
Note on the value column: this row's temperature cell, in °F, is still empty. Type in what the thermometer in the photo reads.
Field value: 94 °F
